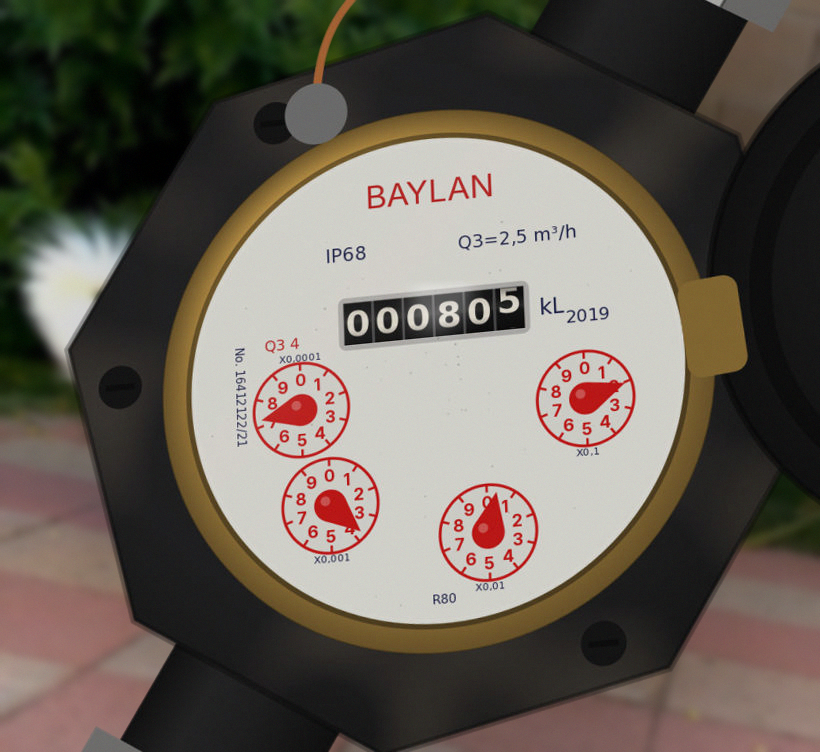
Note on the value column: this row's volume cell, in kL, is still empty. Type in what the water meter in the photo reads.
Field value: 805.2037 kL
